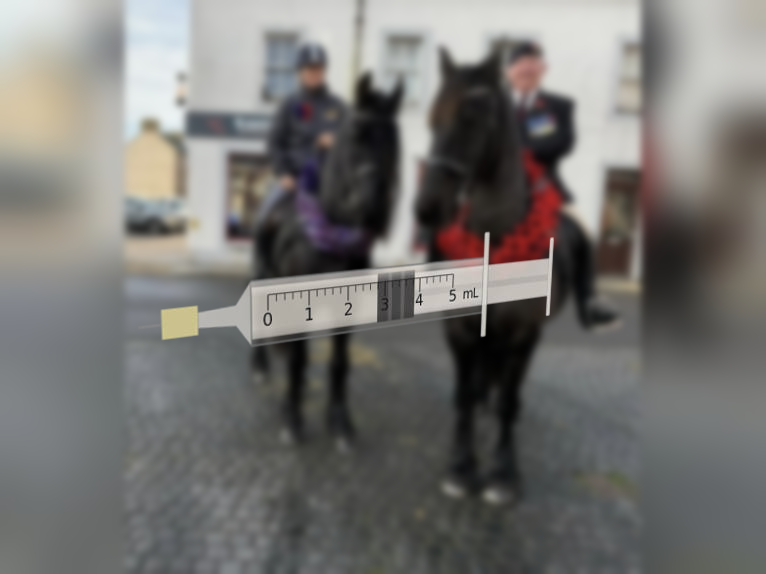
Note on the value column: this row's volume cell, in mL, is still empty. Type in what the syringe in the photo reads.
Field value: 2.8 mL
